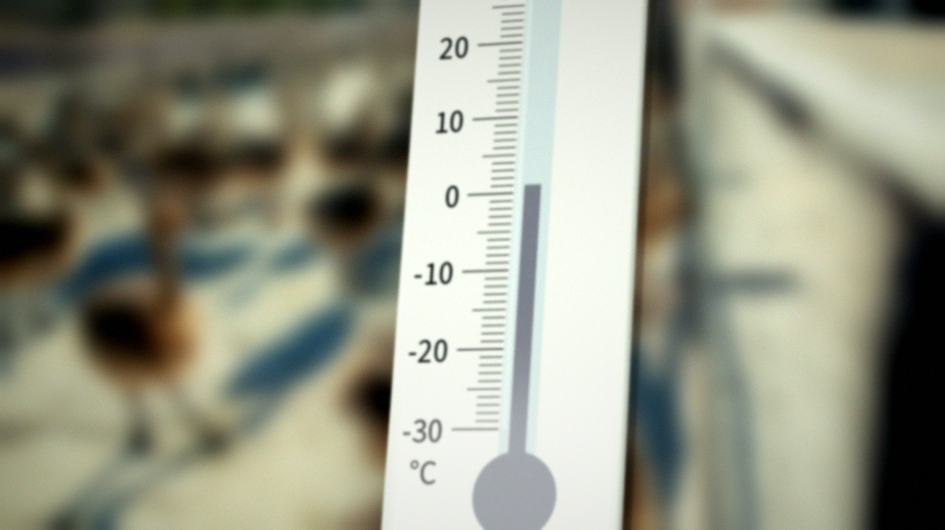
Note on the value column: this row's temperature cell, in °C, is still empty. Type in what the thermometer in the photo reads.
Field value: 1 °C
